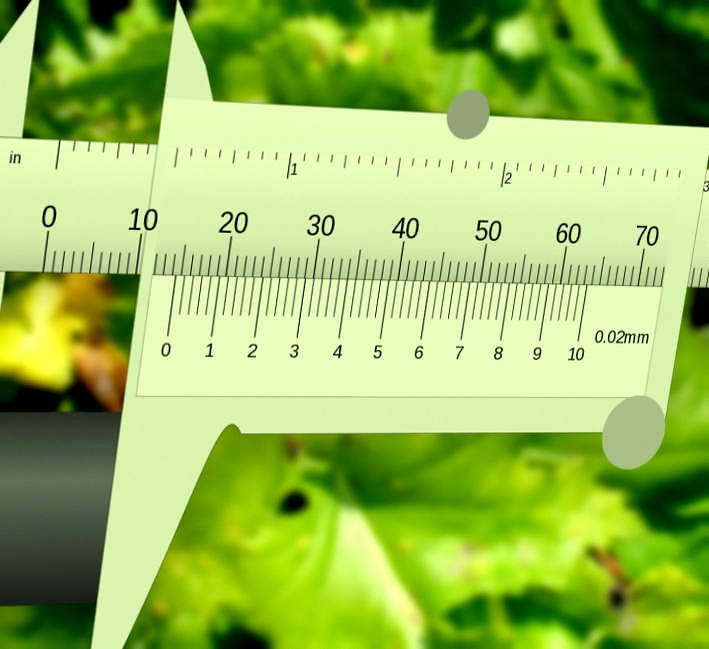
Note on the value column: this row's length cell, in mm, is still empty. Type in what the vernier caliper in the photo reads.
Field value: 14.4 mm
